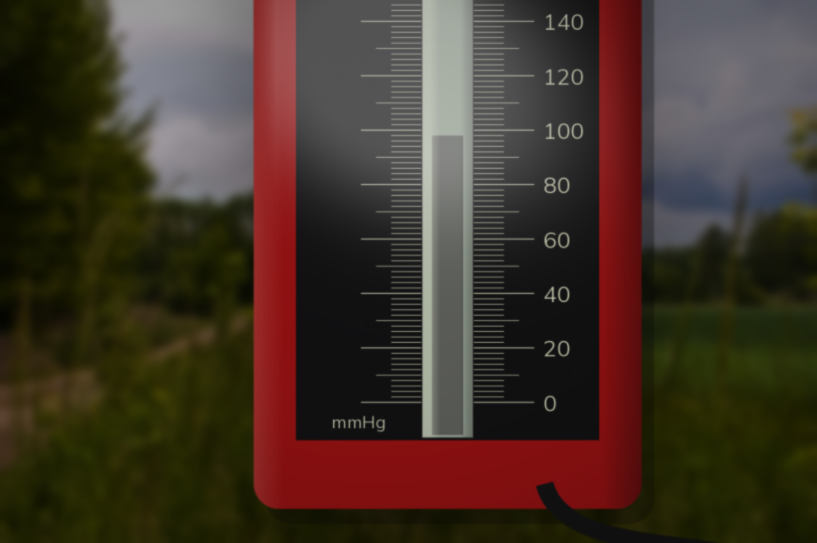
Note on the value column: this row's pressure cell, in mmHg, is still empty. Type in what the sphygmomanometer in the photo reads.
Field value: 98 mmHg
